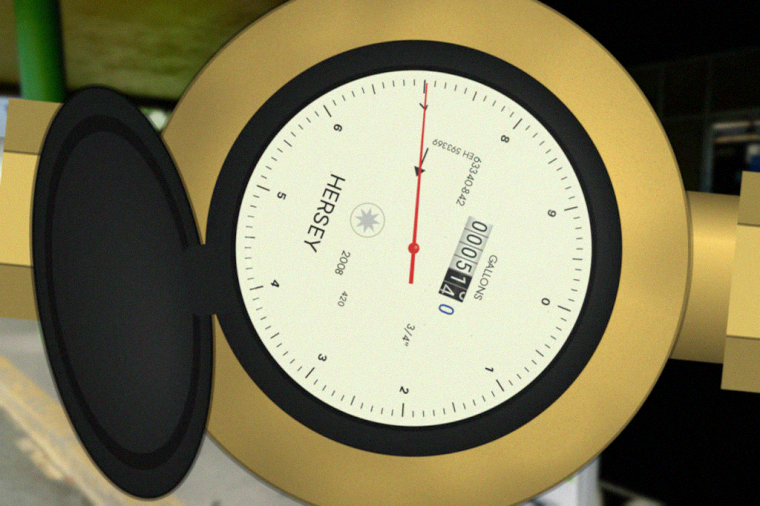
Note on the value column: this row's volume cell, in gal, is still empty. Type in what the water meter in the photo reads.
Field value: 5137.0 gal
